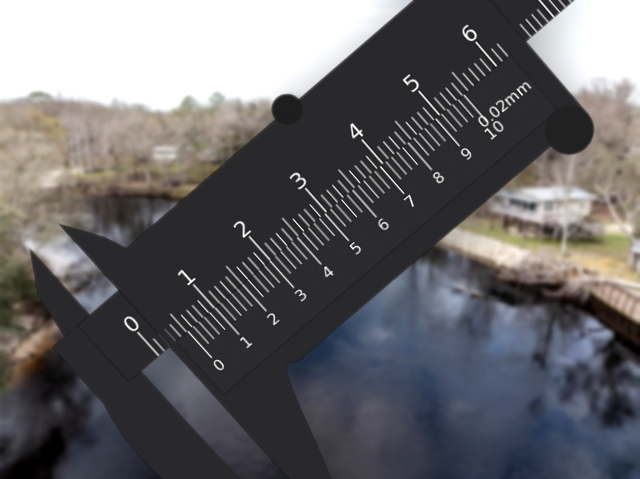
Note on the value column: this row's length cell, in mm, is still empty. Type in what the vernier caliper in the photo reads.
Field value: 5.2 mm
